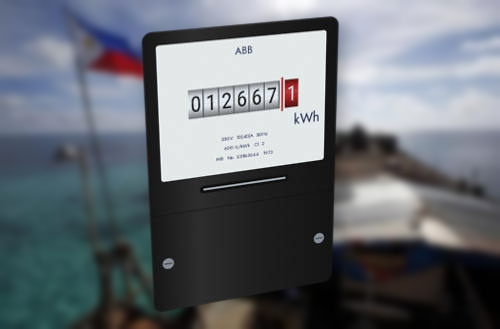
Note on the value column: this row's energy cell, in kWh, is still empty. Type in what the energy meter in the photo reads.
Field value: 12667.1 kWh
